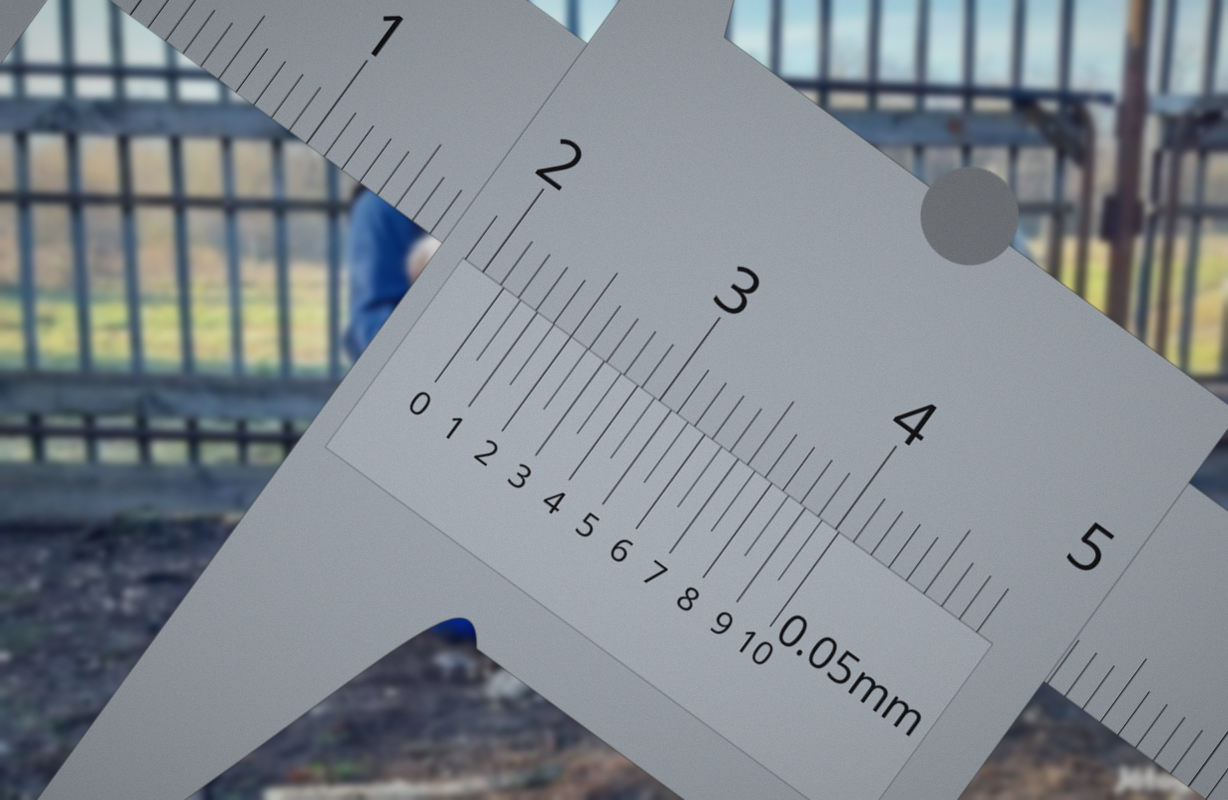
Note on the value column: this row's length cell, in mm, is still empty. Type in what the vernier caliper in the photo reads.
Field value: 21.2 mm
